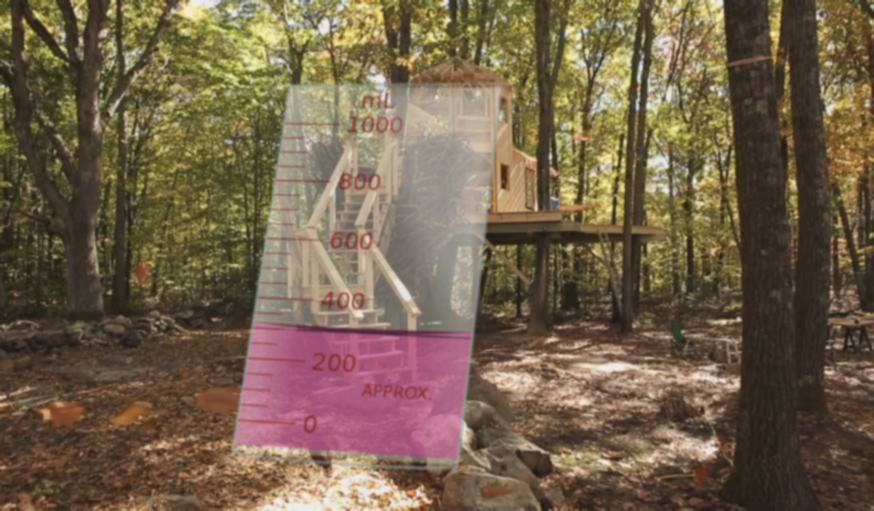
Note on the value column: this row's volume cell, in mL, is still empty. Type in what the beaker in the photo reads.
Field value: 300 mL
